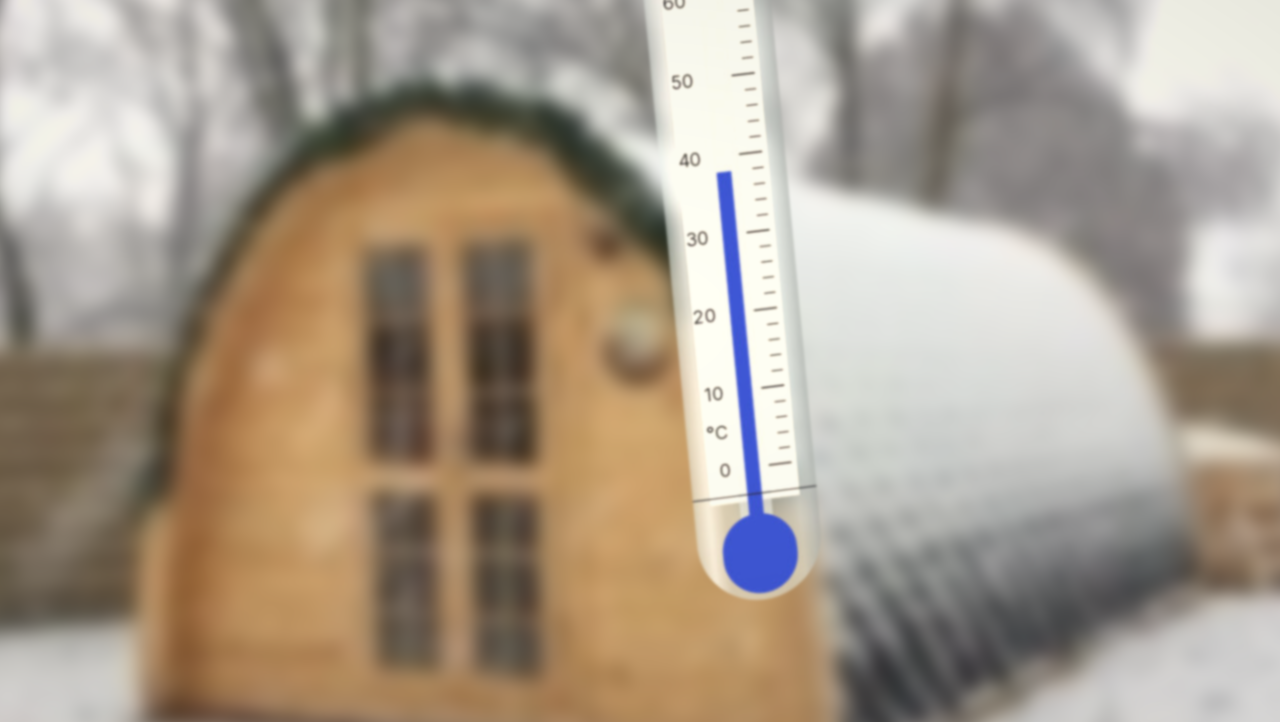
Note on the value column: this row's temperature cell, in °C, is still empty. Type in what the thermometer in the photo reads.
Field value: 38 °C
